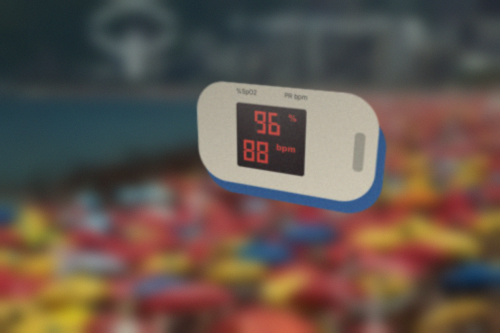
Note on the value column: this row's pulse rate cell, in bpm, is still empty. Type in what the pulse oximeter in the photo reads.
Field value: 88 bpm
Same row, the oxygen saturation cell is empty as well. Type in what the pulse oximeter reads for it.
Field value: 96 %
